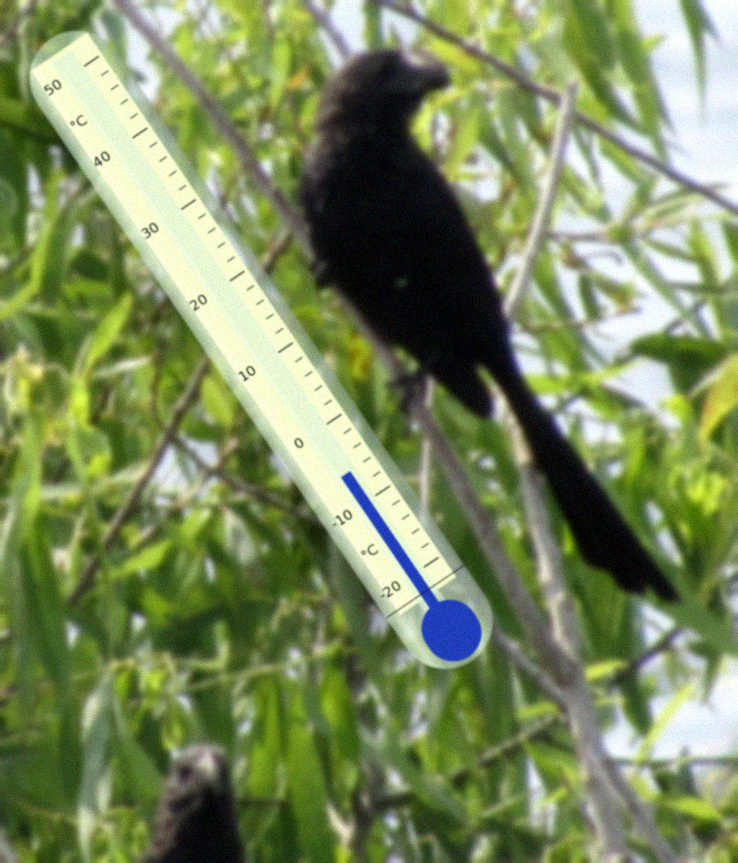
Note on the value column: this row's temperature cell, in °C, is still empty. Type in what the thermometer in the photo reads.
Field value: -6 °C
